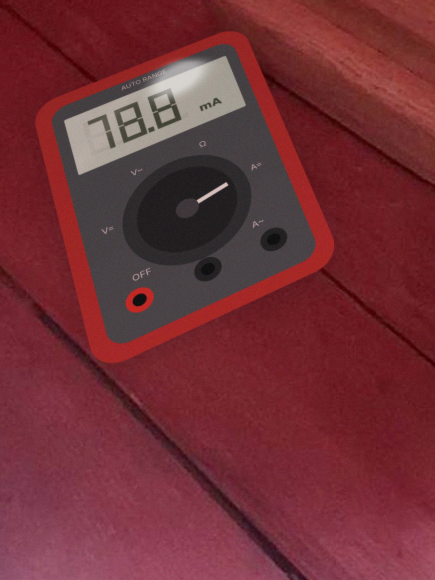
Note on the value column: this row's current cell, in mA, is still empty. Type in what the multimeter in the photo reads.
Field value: 78.8 mA
